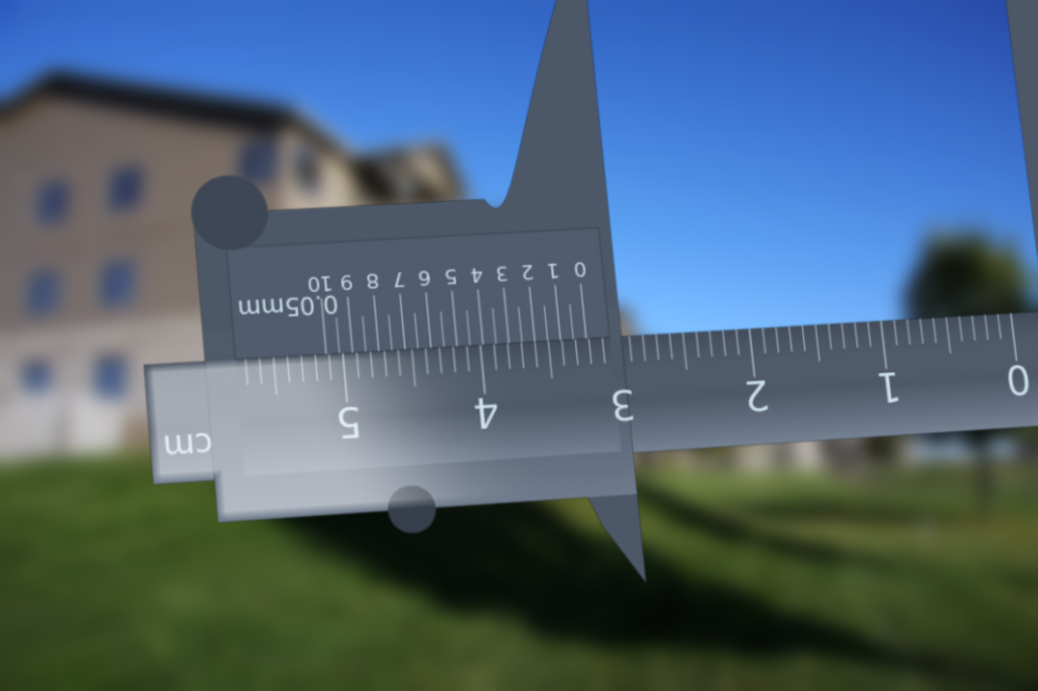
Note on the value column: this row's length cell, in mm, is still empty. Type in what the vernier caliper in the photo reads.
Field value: 32.2 mm
